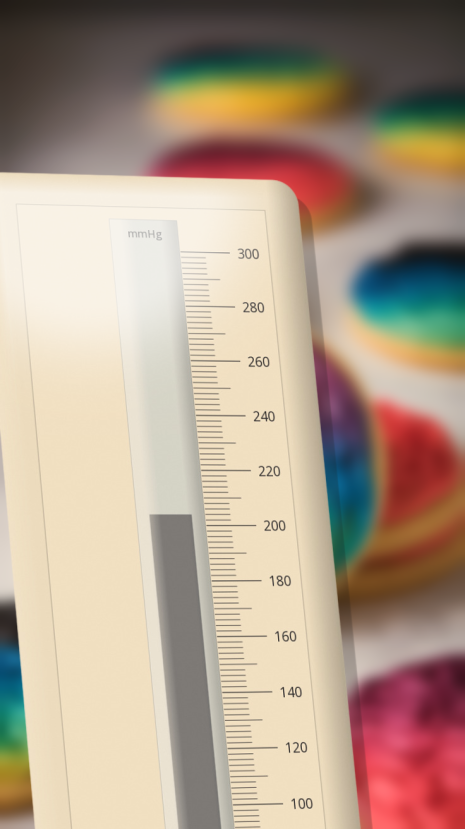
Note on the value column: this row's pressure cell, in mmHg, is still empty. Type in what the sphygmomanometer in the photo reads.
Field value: 204 mmHg
